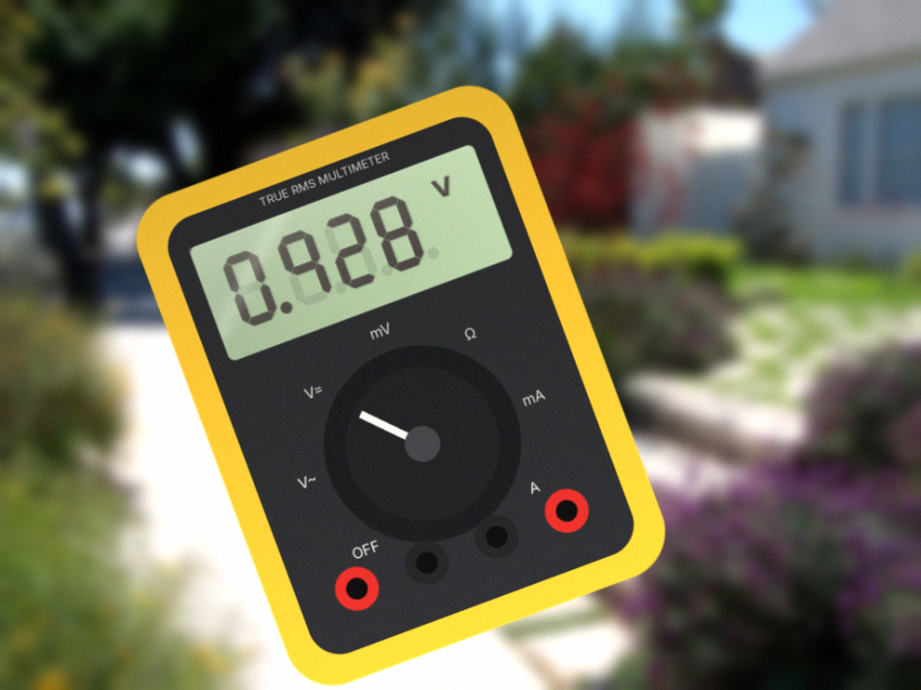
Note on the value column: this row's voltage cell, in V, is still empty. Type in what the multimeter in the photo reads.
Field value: 0.928 V
